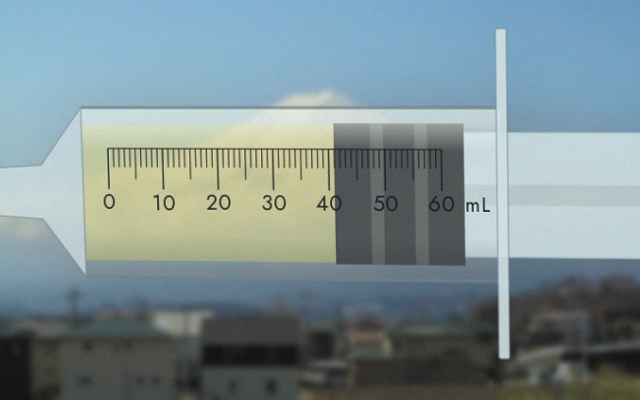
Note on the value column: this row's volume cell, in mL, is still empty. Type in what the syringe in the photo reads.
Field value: 41 mL
